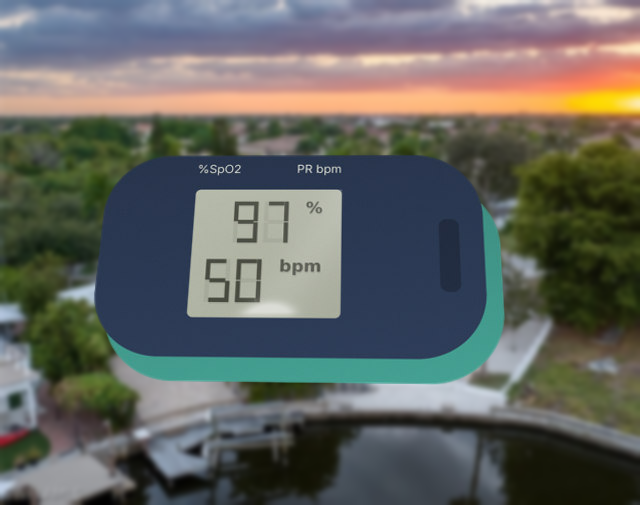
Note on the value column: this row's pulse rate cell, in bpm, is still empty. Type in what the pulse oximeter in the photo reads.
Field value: 50 bpm
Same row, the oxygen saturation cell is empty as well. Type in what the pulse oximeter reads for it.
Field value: 97 %
